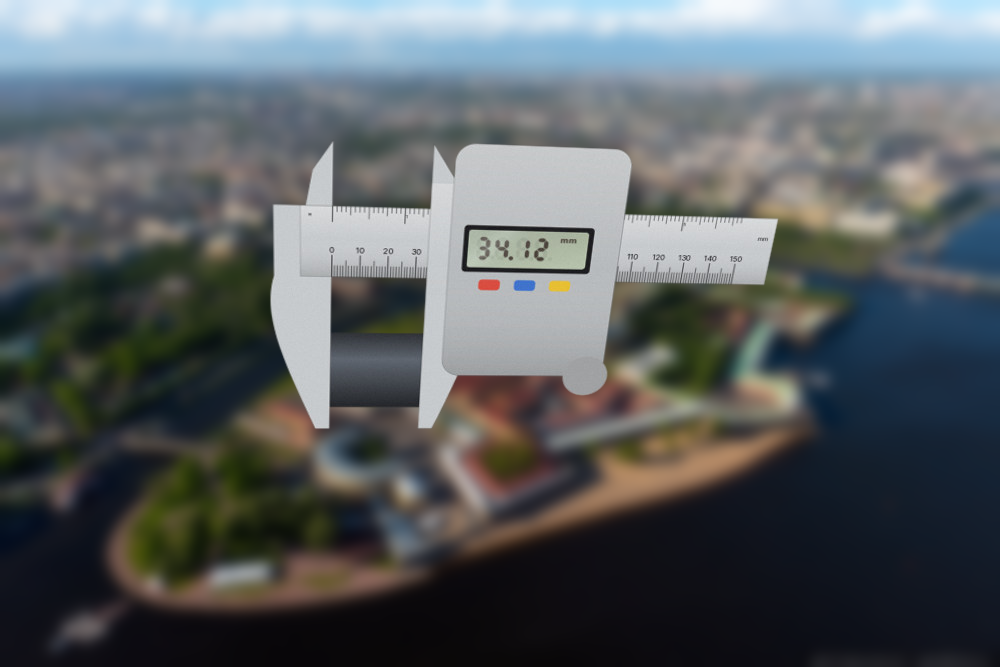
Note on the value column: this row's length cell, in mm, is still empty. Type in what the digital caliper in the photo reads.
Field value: 34.12 mm
